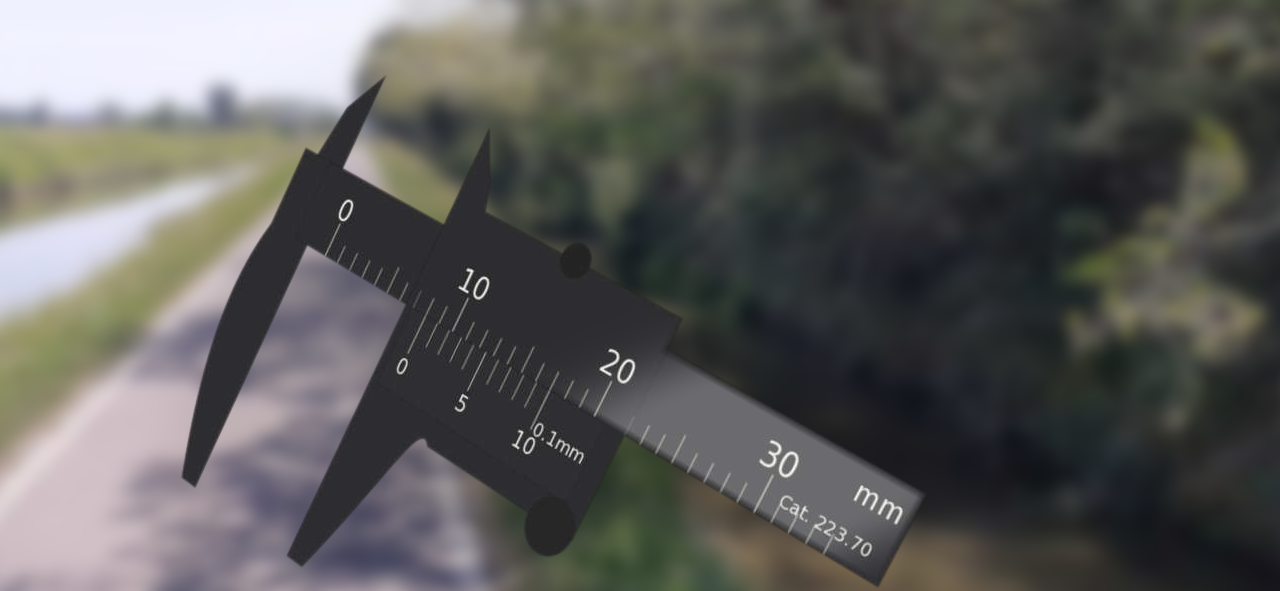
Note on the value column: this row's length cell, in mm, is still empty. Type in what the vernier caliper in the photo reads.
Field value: 8.0 mm
